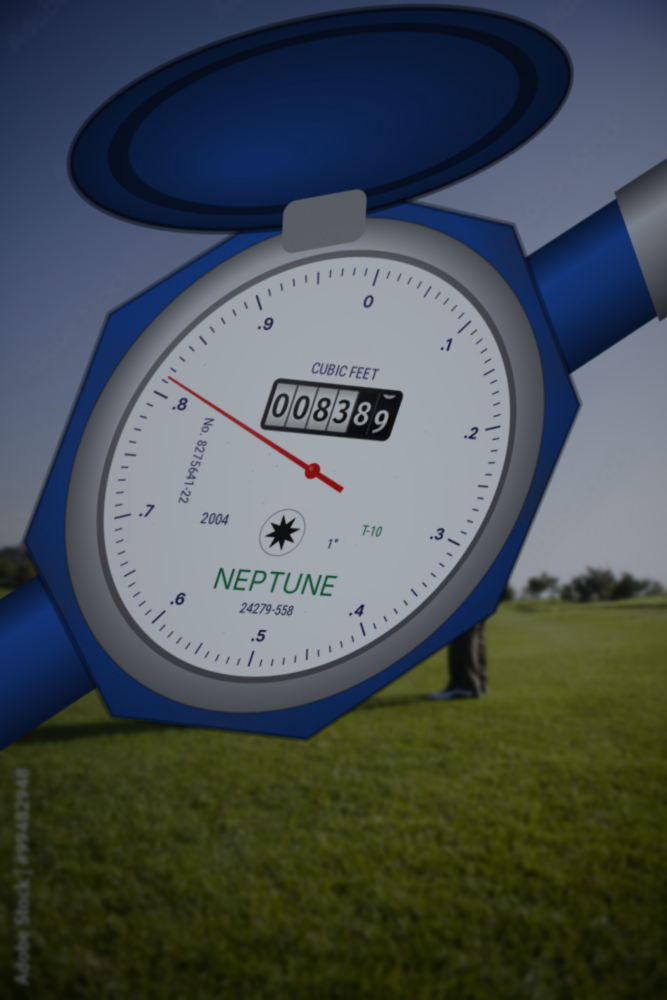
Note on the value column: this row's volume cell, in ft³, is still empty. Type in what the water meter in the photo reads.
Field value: 8388.81 ft³
